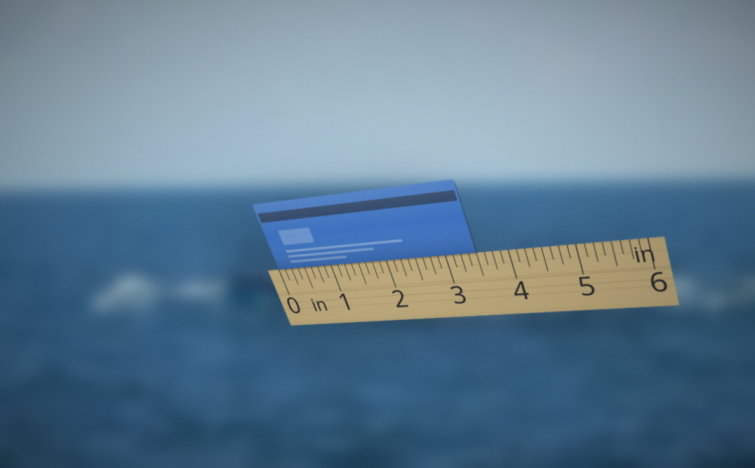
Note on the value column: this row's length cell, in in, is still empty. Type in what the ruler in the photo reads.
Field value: 3.5 in
